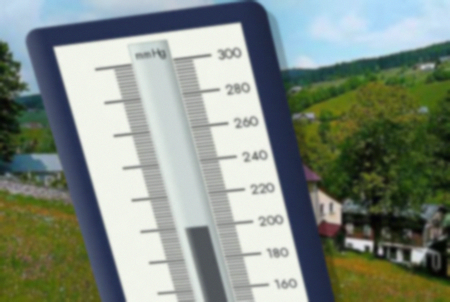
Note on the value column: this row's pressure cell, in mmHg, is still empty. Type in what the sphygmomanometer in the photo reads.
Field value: 200 mmHg
